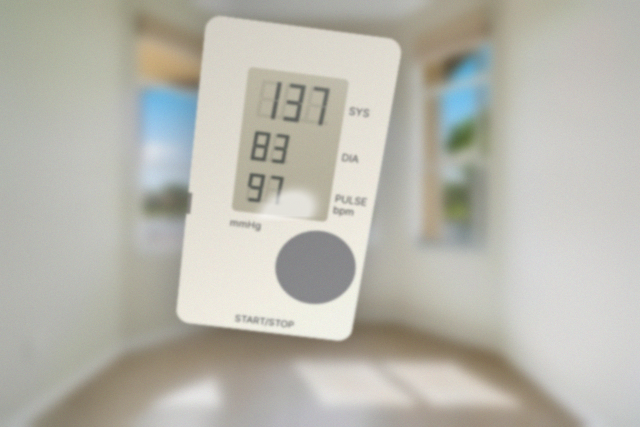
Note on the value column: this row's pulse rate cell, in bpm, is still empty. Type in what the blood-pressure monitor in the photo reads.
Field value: 97 bpm
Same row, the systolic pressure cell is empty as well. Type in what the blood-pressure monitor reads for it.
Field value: 137 mmHg
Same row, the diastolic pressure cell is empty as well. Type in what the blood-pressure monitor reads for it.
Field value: 83 mmHg
